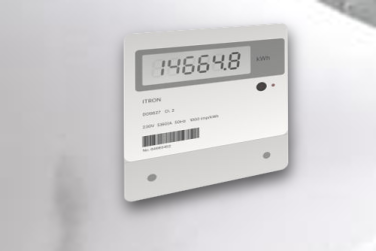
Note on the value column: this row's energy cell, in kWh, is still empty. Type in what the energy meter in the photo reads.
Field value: 14664.8 kWh
